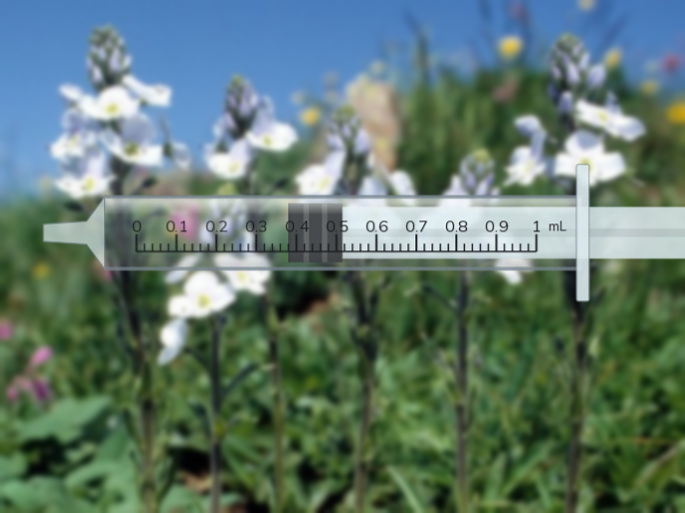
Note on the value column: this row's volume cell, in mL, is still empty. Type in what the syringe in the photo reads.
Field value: 0.38 mL
